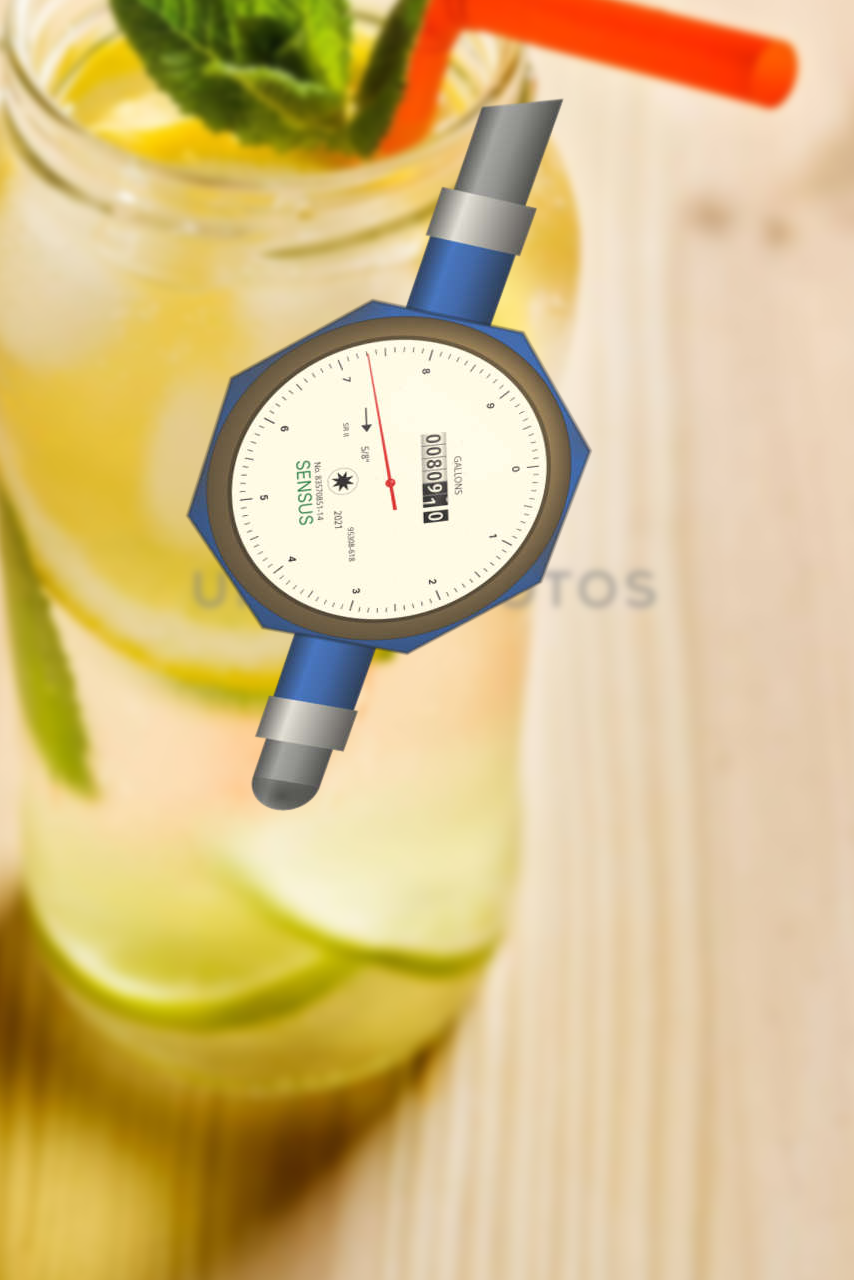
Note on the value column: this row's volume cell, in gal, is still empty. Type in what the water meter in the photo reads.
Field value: 80907.3 gal
